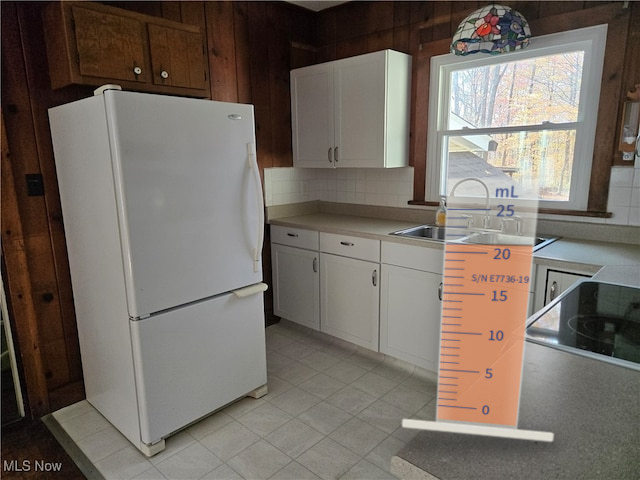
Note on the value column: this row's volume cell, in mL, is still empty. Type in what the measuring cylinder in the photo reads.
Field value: 21 mL
